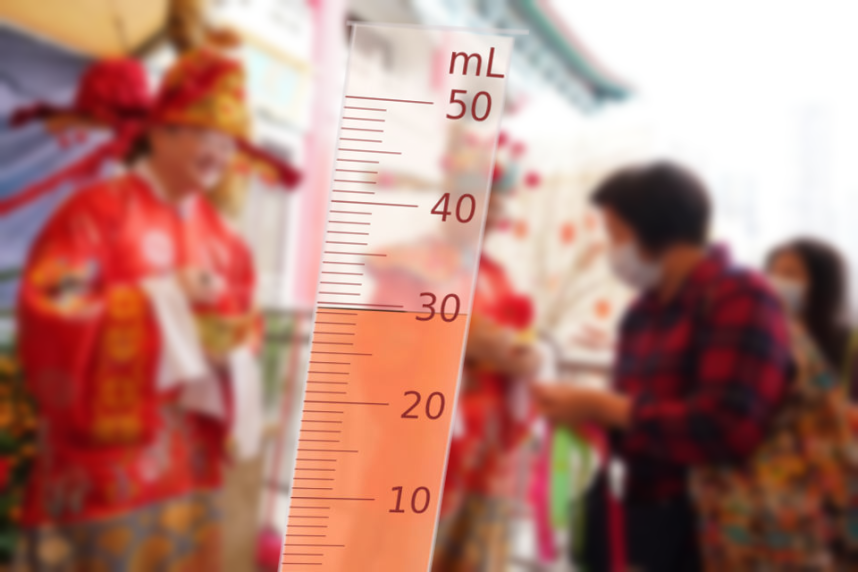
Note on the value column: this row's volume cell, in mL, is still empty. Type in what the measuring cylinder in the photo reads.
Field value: 29.5 mL
